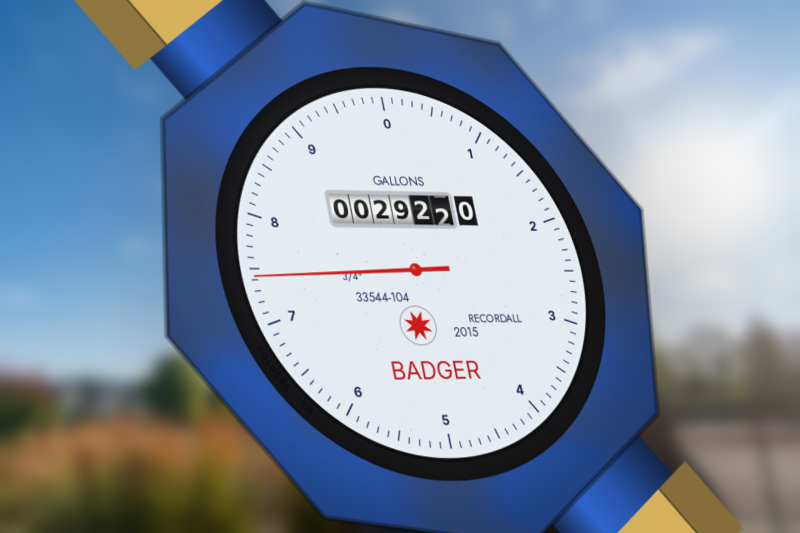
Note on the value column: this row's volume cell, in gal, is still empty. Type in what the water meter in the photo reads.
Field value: 29217.4 gal
